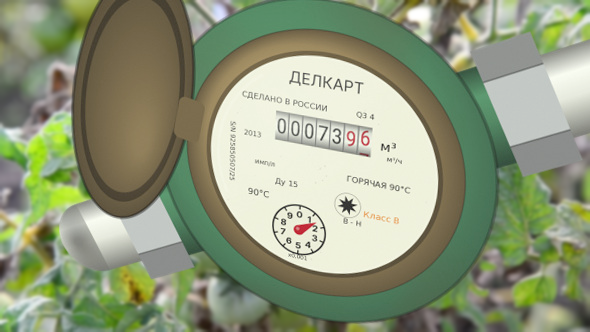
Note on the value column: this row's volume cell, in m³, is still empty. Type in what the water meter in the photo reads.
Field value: 73.961 m³
